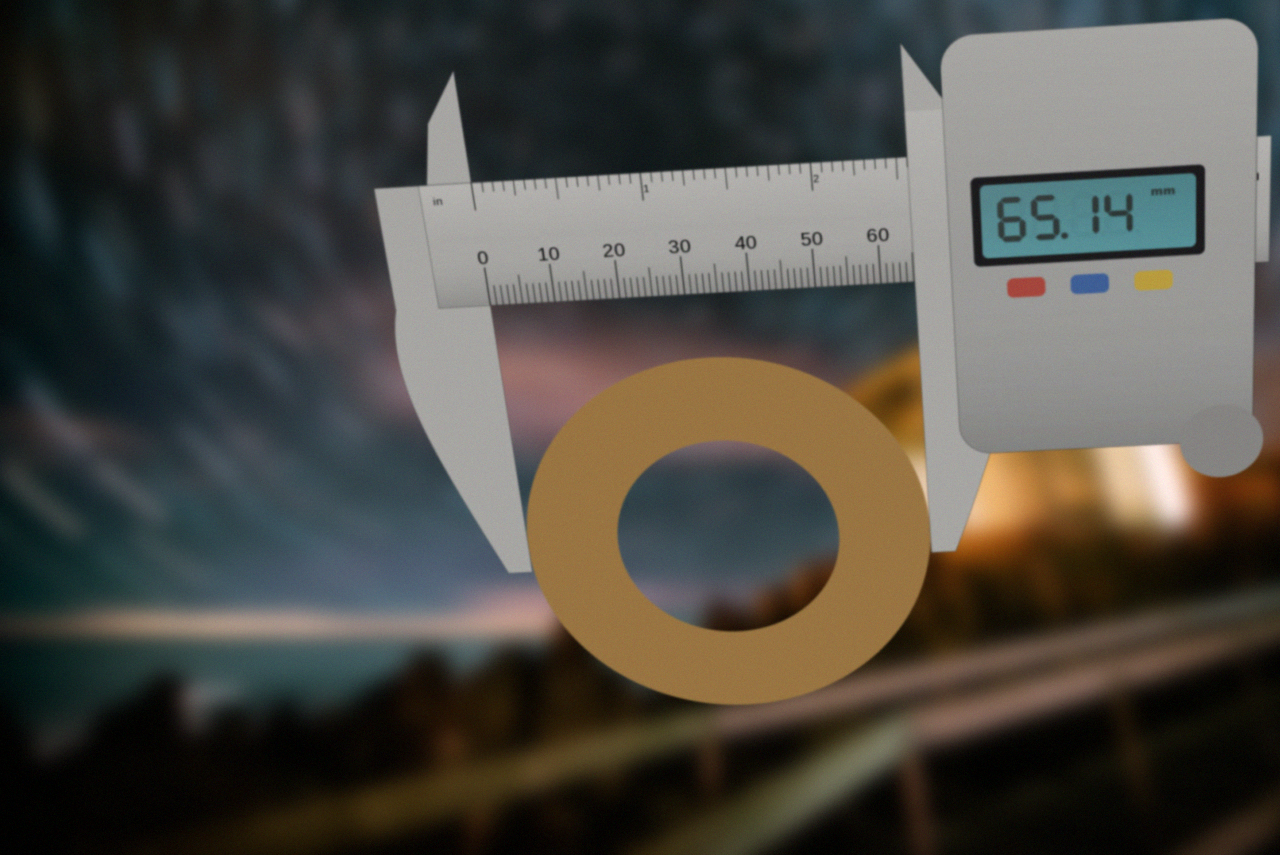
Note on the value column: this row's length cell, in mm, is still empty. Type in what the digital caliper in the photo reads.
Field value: 65.14 mm
